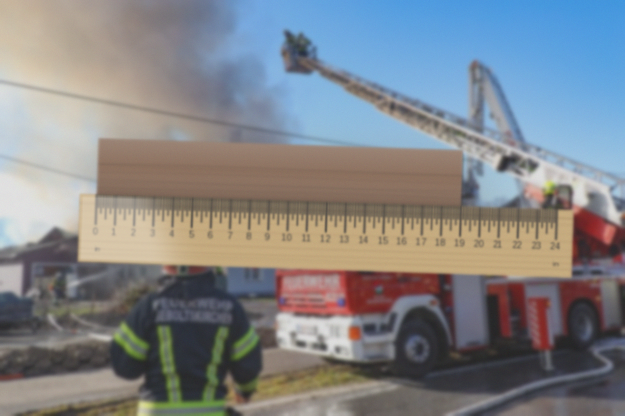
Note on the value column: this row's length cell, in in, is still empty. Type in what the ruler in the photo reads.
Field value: 19 in
